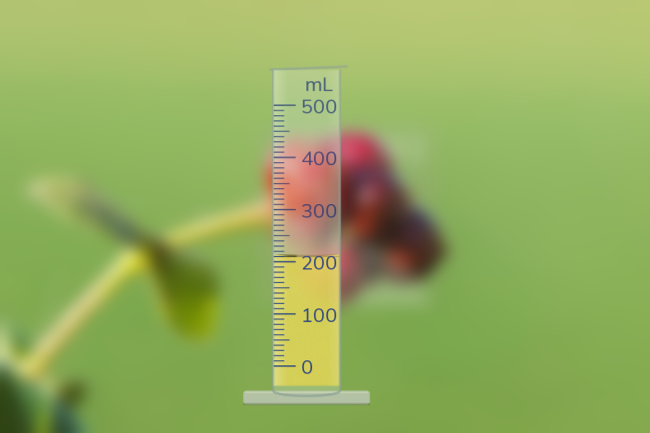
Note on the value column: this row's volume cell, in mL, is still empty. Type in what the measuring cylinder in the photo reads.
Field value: 210 mL
